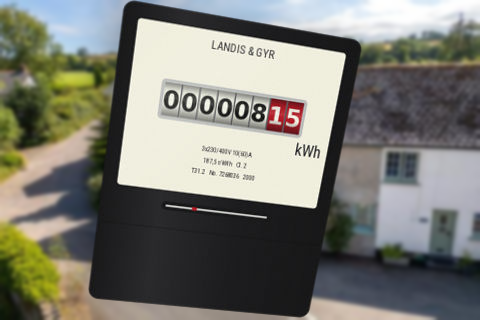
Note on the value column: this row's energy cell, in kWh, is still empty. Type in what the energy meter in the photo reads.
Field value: 8.15 kWh
